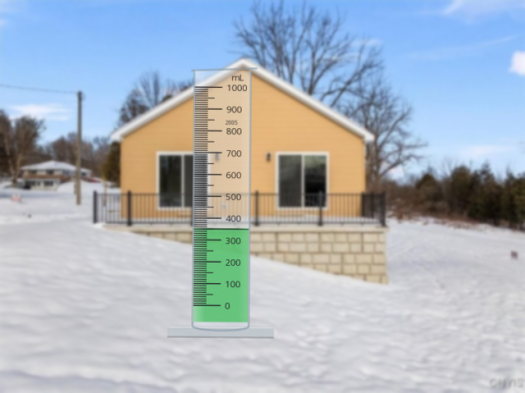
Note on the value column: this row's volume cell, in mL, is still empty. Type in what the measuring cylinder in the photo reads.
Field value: 350 mL
